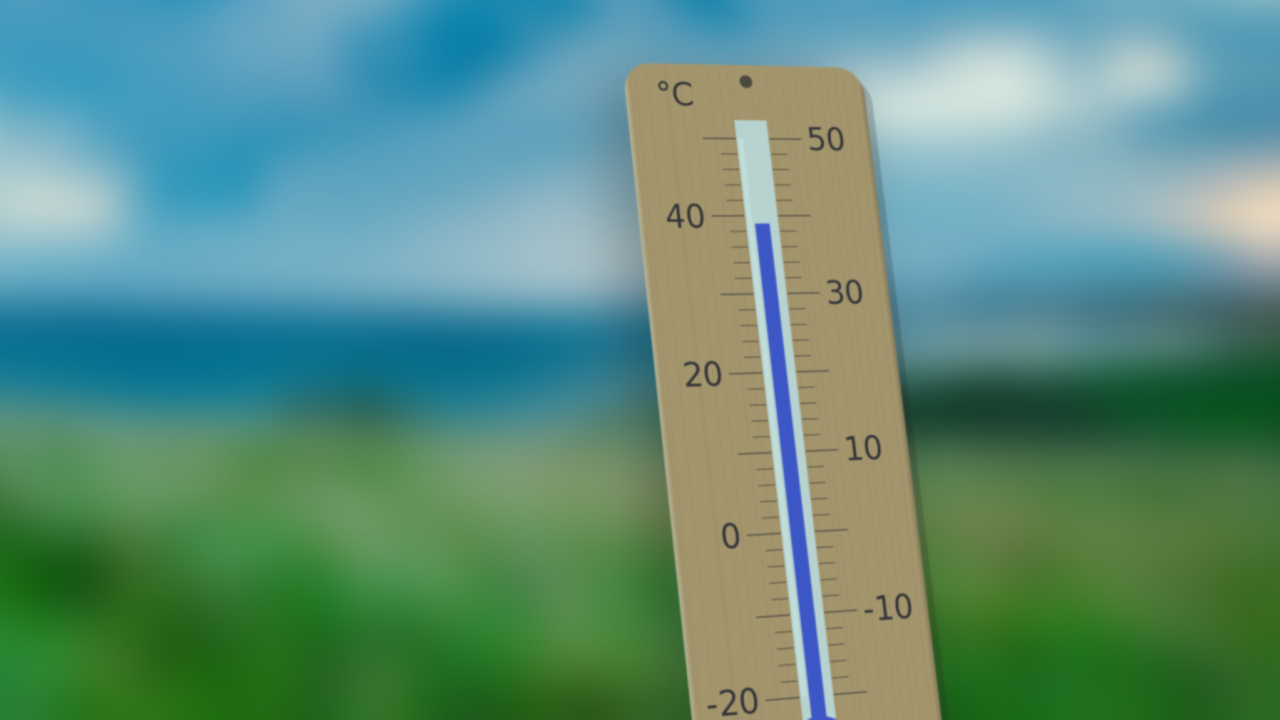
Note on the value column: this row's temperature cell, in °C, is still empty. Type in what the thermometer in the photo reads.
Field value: 39 °C
